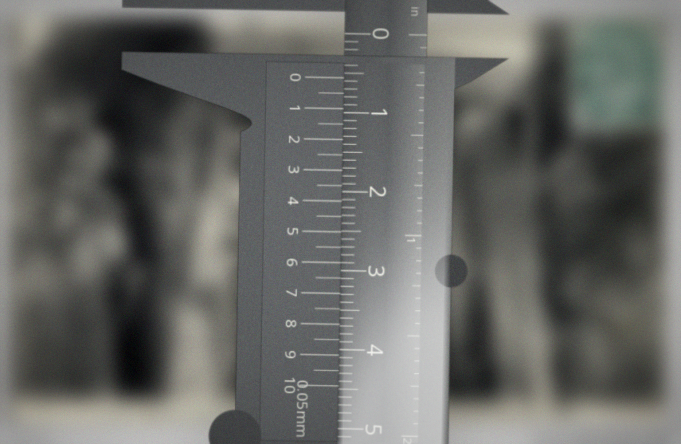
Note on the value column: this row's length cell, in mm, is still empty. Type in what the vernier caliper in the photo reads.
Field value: 5.6 mm
